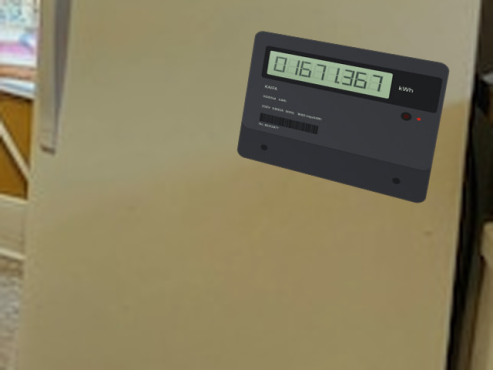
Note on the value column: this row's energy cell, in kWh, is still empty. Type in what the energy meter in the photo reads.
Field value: 1671.367 kWh
